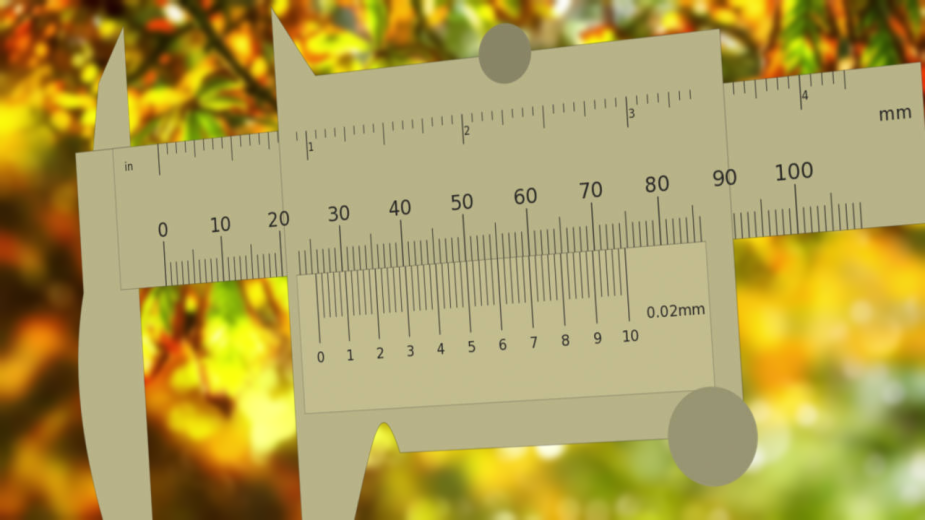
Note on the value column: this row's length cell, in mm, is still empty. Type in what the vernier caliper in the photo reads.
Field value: 25.6 mm
